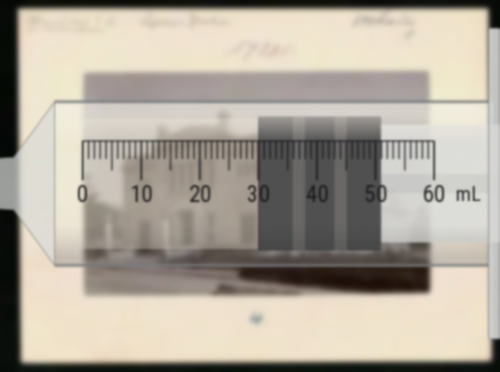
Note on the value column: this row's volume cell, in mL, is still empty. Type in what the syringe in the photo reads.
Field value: 30 mL
